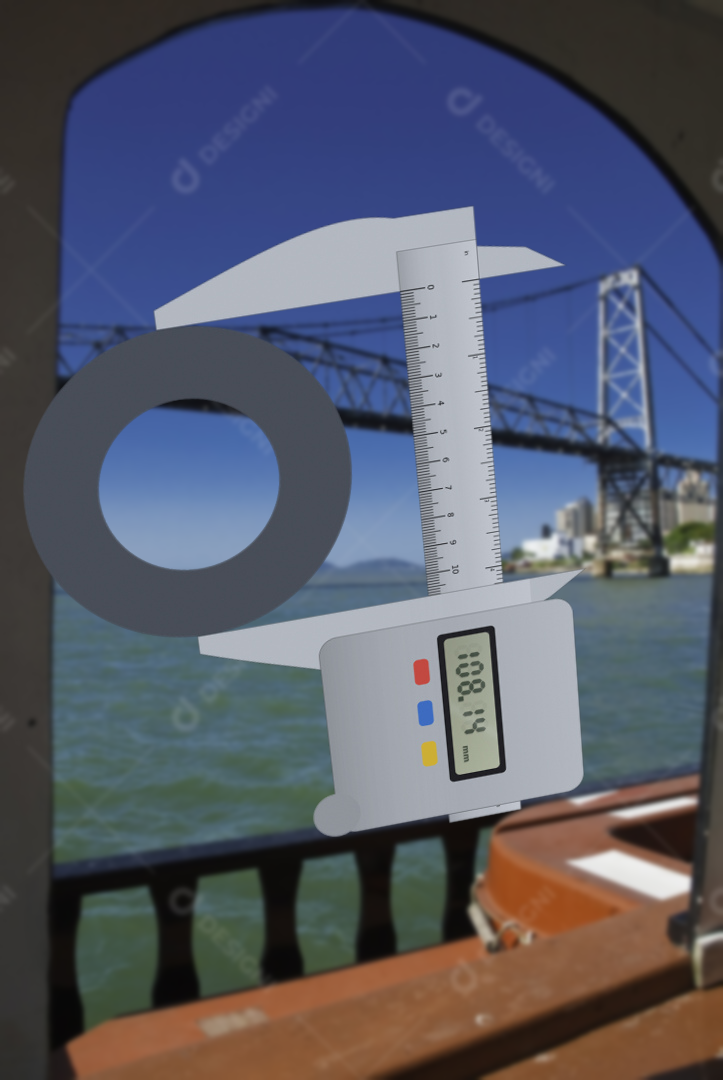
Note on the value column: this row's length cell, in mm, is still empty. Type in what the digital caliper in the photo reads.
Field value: 108.14 mm
